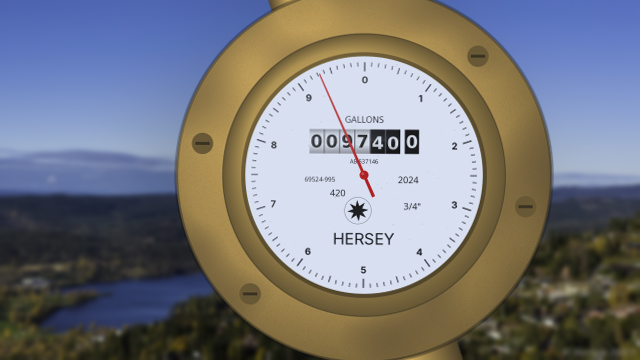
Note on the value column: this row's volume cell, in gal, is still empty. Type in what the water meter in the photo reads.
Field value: 97399.3 gal
